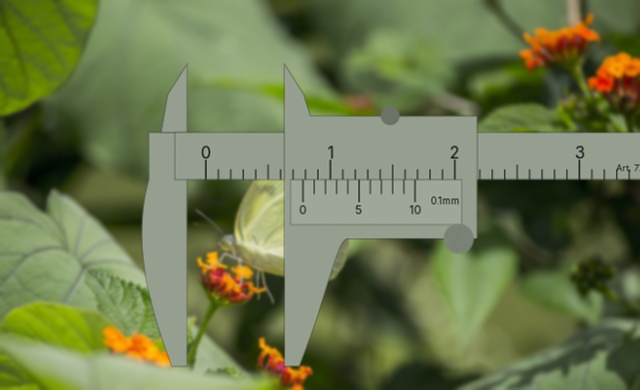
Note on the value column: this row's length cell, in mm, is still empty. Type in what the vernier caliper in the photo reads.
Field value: 7.8 mm
